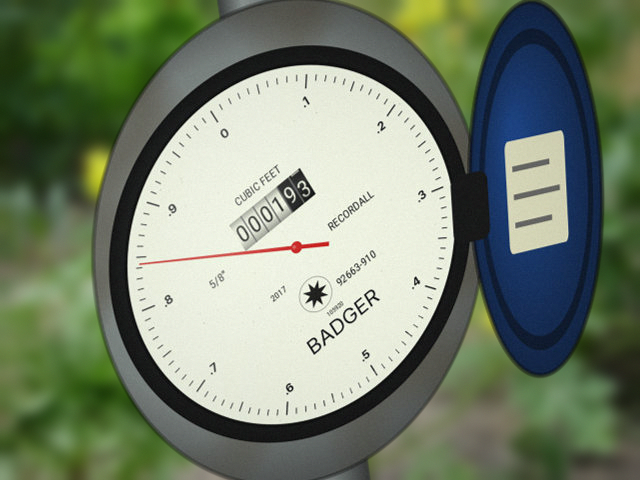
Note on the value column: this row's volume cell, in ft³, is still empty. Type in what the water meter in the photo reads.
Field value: 192.84 ft³
